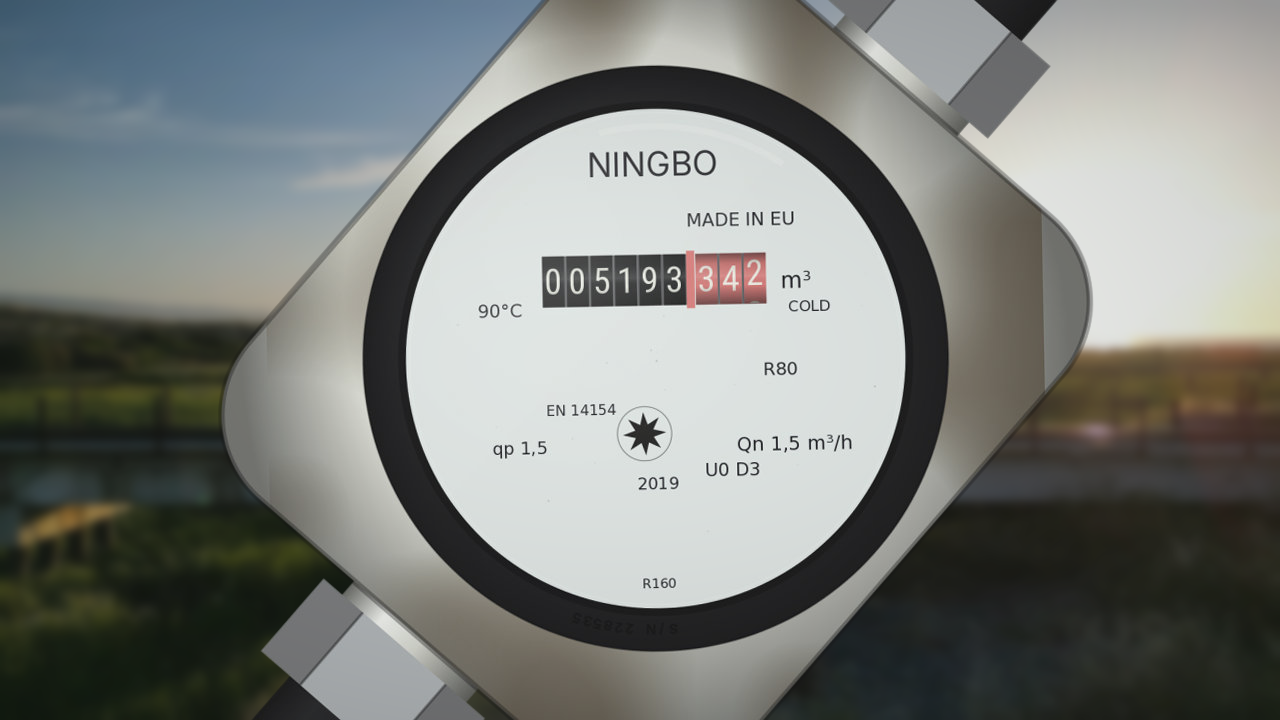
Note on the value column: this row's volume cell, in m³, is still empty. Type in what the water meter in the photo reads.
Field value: 5193.342 m³
